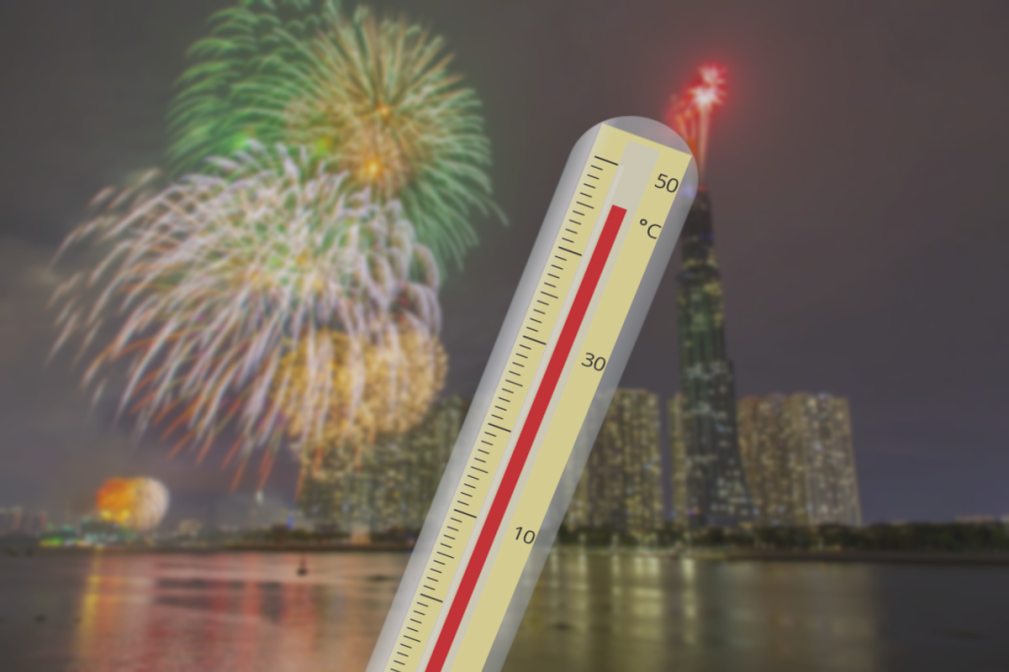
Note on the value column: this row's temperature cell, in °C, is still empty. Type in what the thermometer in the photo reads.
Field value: 46 °C
